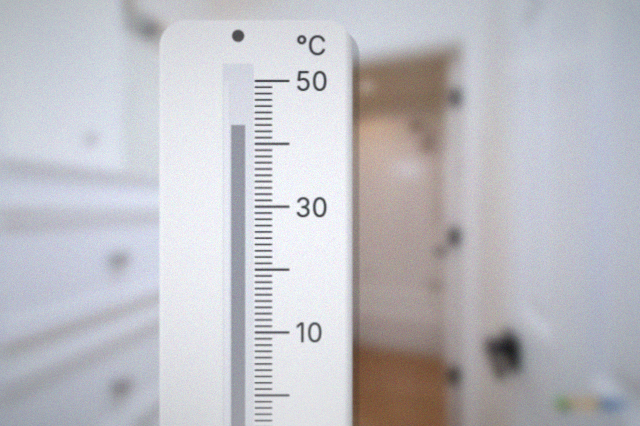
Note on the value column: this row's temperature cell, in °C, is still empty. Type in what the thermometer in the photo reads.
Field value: 43 °C
